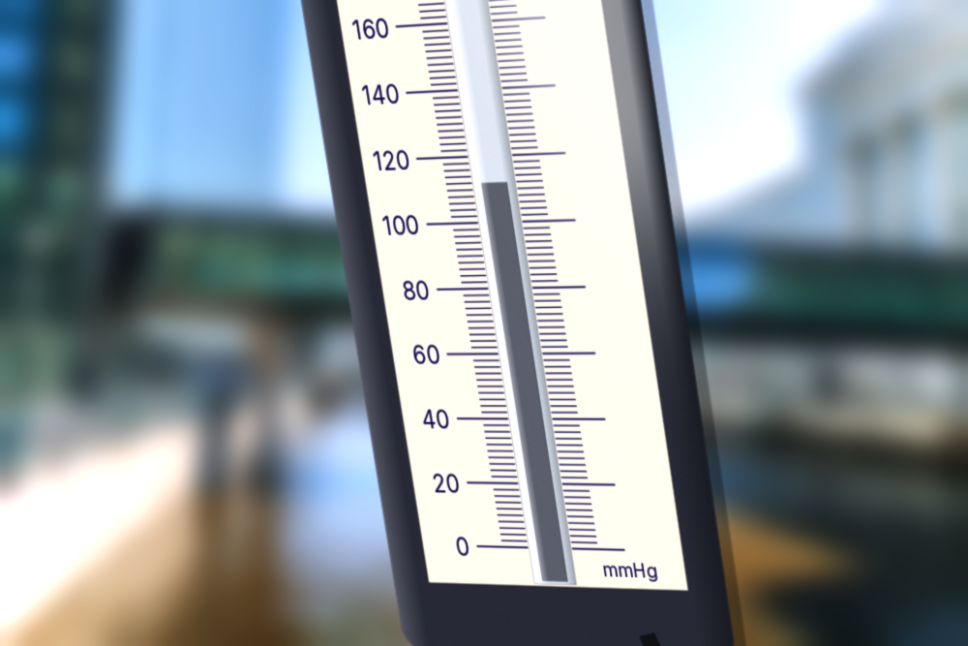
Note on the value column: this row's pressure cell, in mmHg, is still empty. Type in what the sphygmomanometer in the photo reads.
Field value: 112 mmHg
